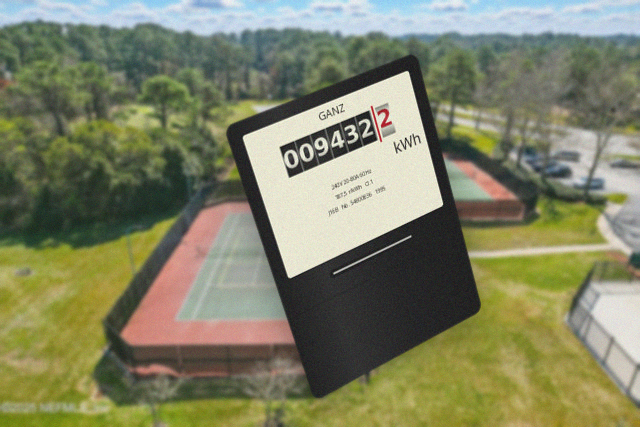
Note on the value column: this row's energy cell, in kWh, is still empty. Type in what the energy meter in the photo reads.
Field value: 9432.2 kWh
